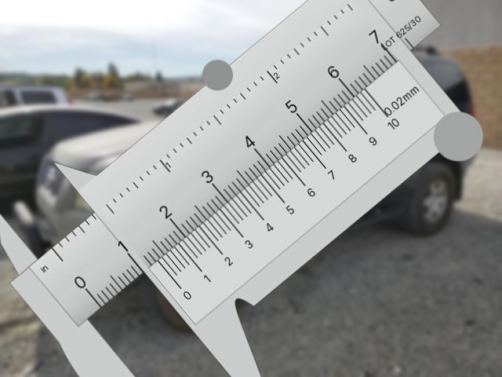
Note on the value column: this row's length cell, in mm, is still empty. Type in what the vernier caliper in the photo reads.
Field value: 13.4 mm
